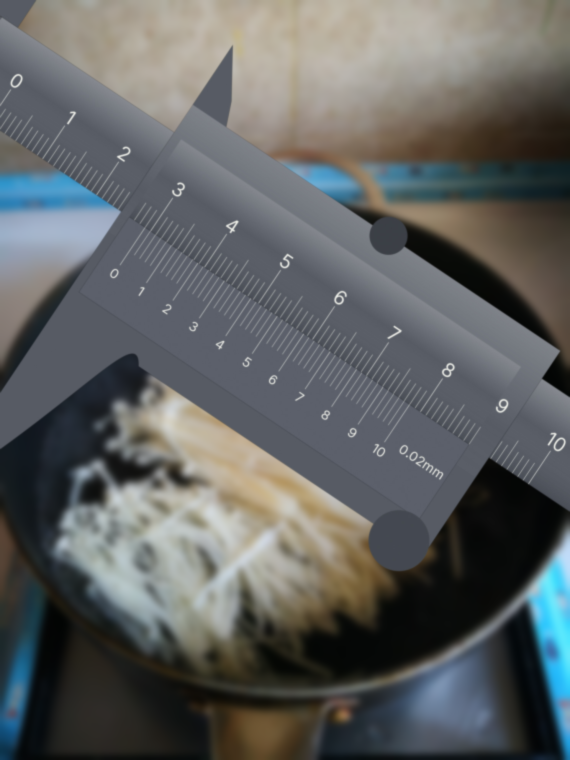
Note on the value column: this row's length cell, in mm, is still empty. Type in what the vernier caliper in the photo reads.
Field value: 29.0 mm
